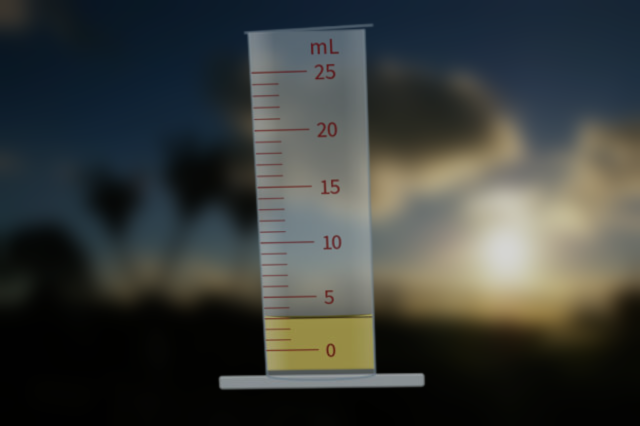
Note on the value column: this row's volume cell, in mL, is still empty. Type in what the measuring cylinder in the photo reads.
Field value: 3 mL
